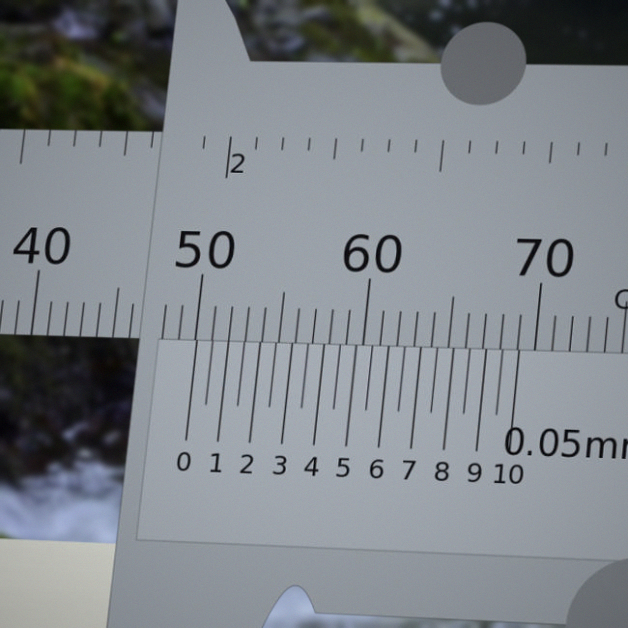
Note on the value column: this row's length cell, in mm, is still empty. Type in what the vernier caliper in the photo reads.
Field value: 50.1 mm
